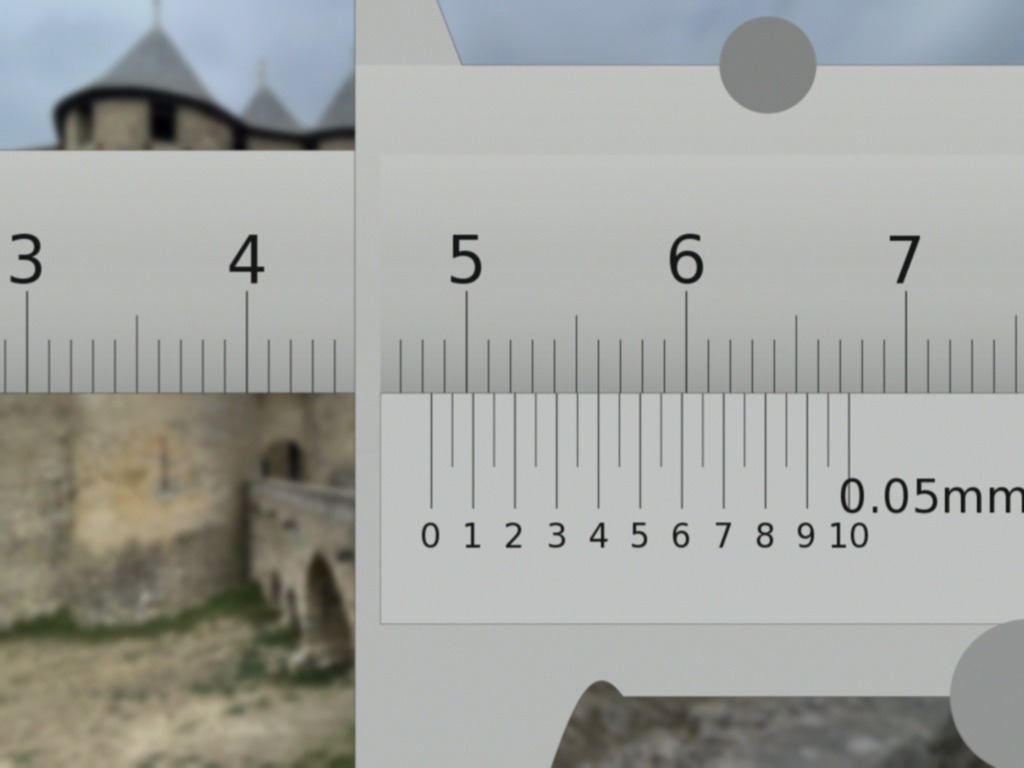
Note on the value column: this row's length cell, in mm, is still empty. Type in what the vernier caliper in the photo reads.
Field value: 48.4 mm
